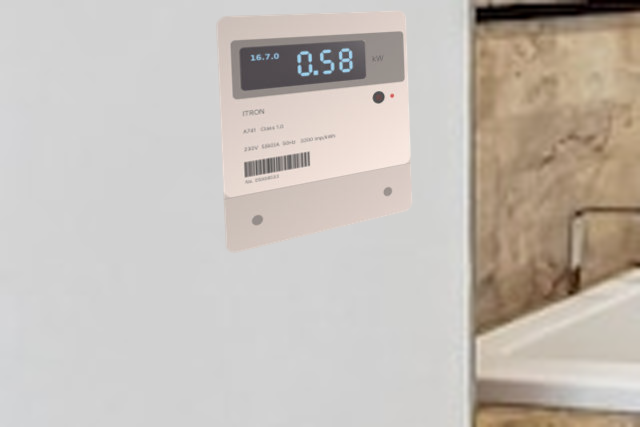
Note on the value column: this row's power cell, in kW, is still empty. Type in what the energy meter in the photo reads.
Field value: 0.58 kW
